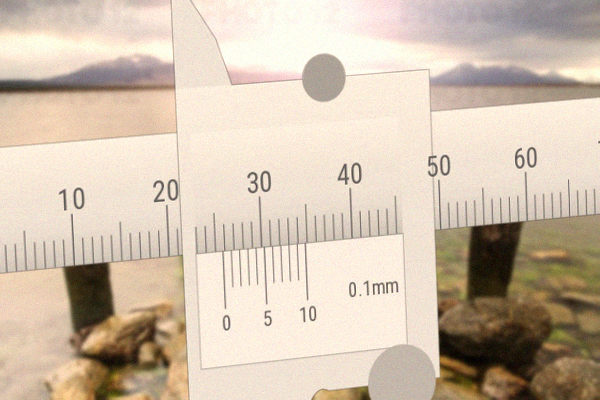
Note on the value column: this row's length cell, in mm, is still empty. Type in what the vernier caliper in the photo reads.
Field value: 25.8 mm
